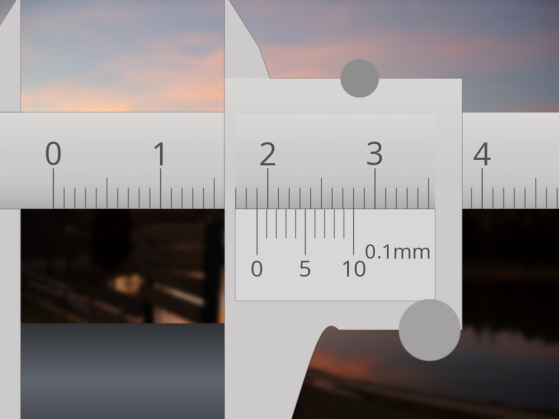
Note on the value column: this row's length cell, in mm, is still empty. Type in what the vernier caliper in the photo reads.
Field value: 19.0 mm
